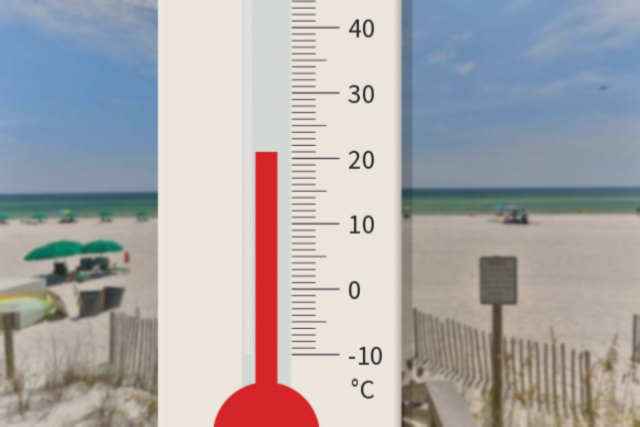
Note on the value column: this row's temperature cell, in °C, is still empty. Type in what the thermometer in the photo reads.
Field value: 21 °C
